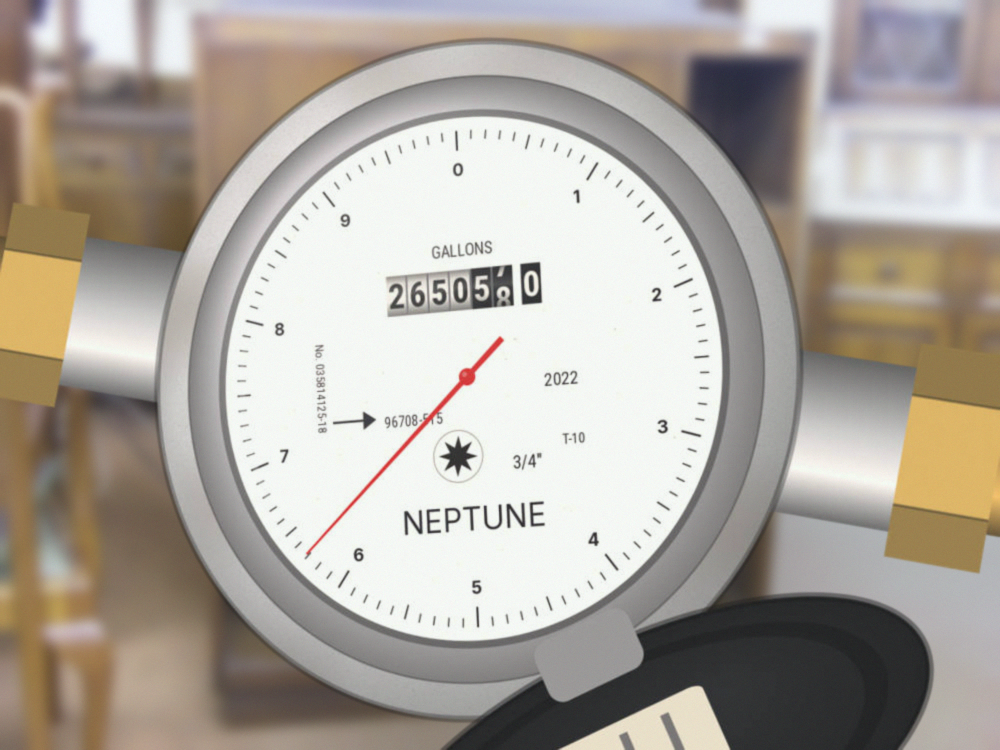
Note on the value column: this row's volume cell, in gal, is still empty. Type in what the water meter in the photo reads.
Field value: 2650576.3 gal
